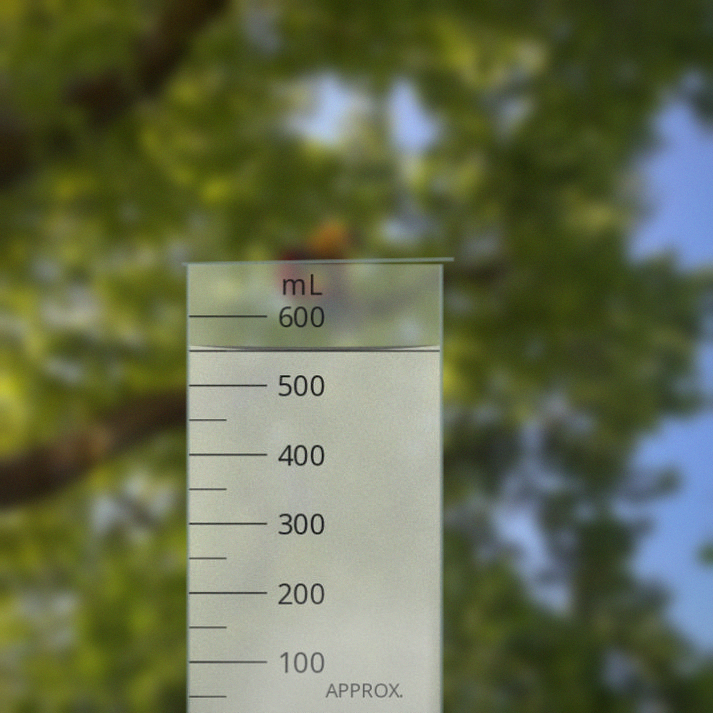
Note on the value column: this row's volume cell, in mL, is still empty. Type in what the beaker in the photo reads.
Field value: 550 mL
